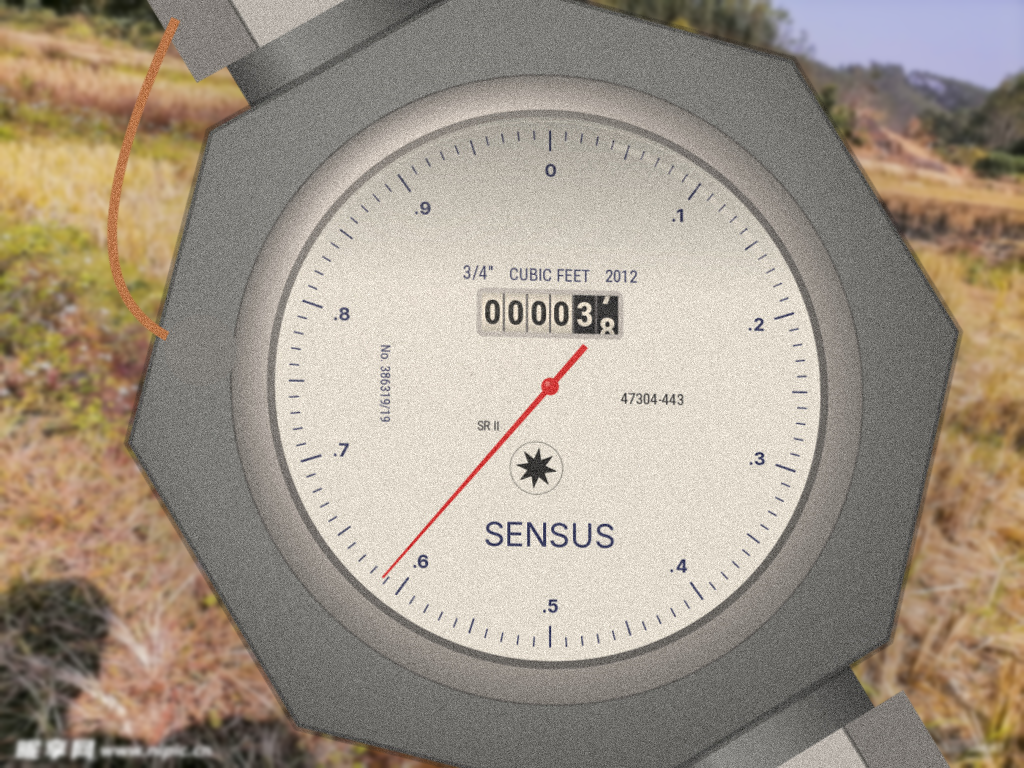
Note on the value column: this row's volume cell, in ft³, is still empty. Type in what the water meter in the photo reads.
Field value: 37.61 ft³
